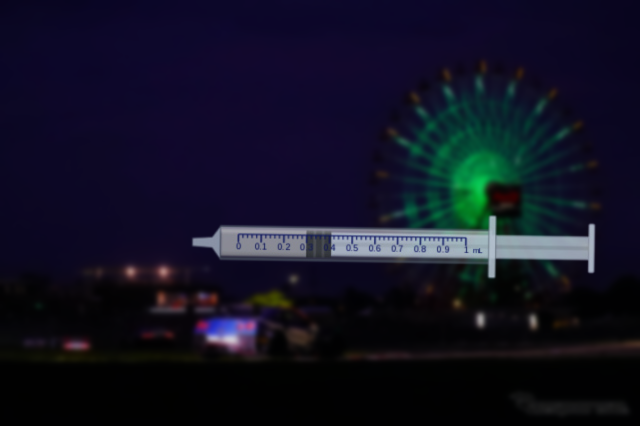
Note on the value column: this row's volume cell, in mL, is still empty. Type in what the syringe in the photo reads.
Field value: 0.3 mL
